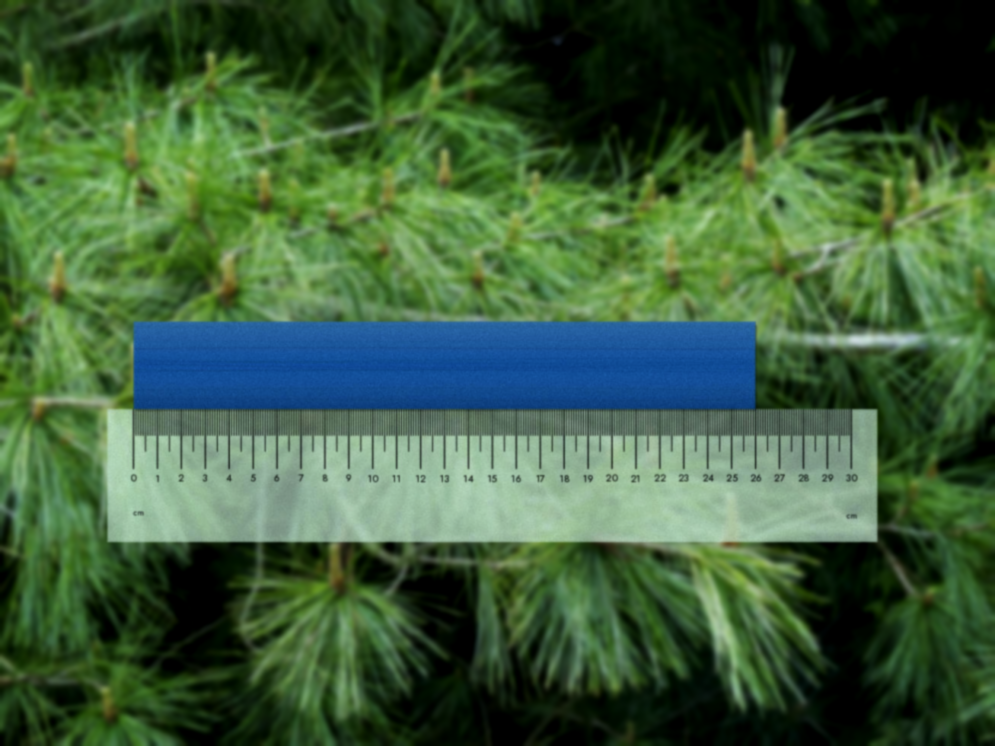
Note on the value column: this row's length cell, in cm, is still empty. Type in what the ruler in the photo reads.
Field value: 26 cm
